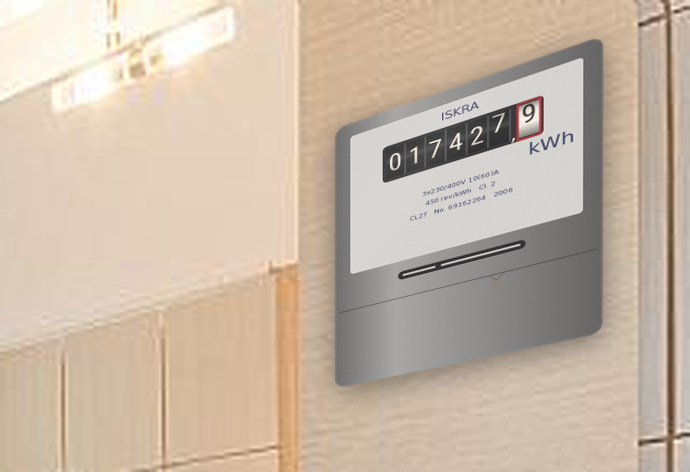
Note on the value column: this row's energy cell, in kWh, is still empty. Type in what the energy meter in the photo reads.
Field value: 17427.9 kWh
